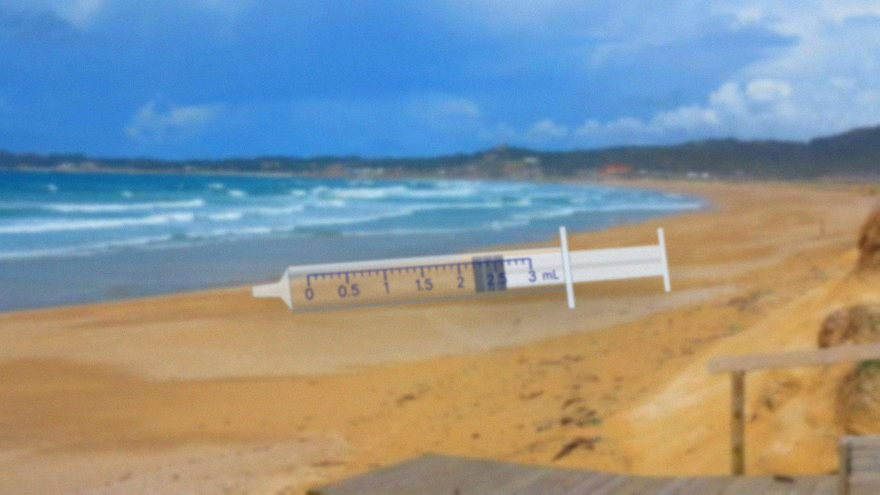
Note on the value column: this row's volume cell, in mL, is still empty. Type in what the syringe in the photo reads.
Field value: 2.2 mL
